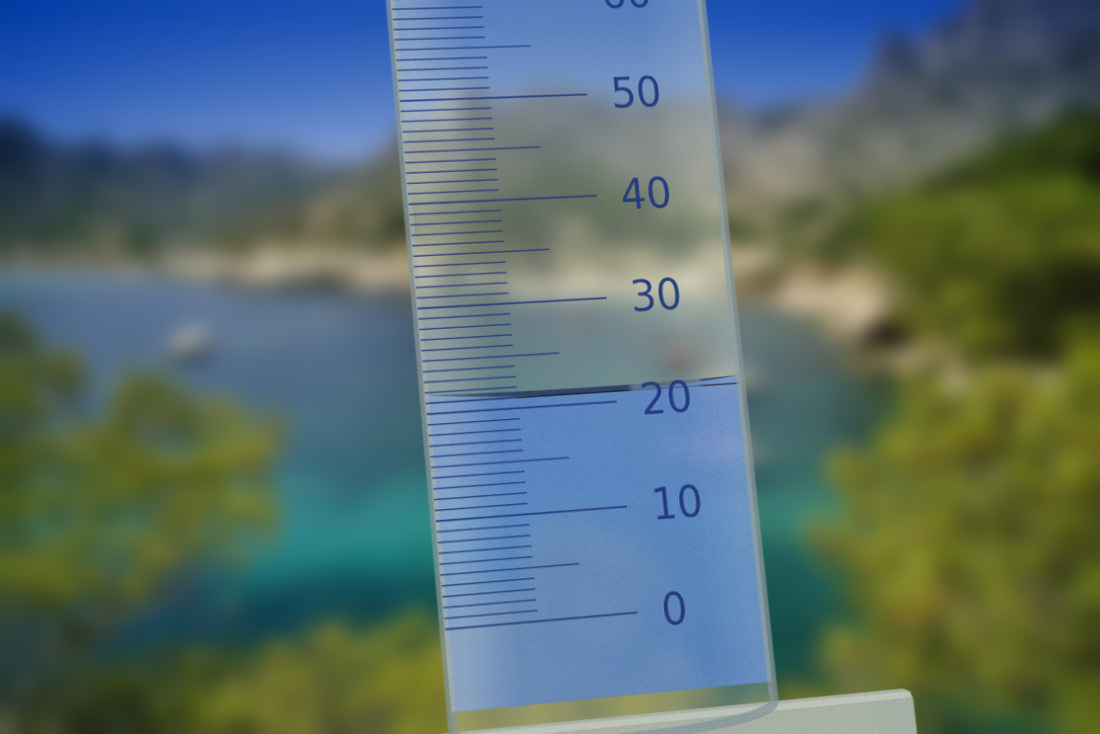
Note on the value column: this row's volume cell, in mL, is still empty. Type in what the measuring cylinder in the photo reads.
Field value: 21 mL
